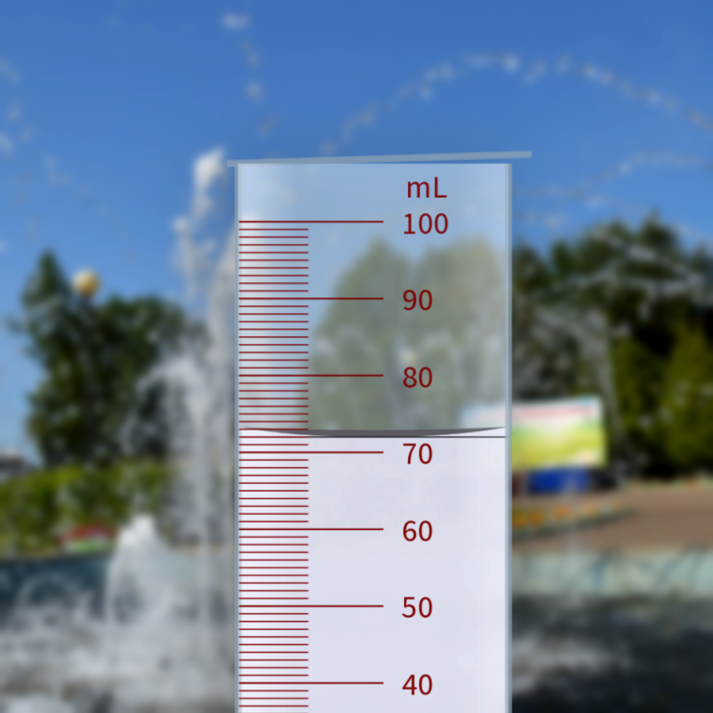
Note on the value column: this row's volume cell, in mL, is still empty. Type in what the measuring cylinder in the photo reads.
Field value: 72 mL
